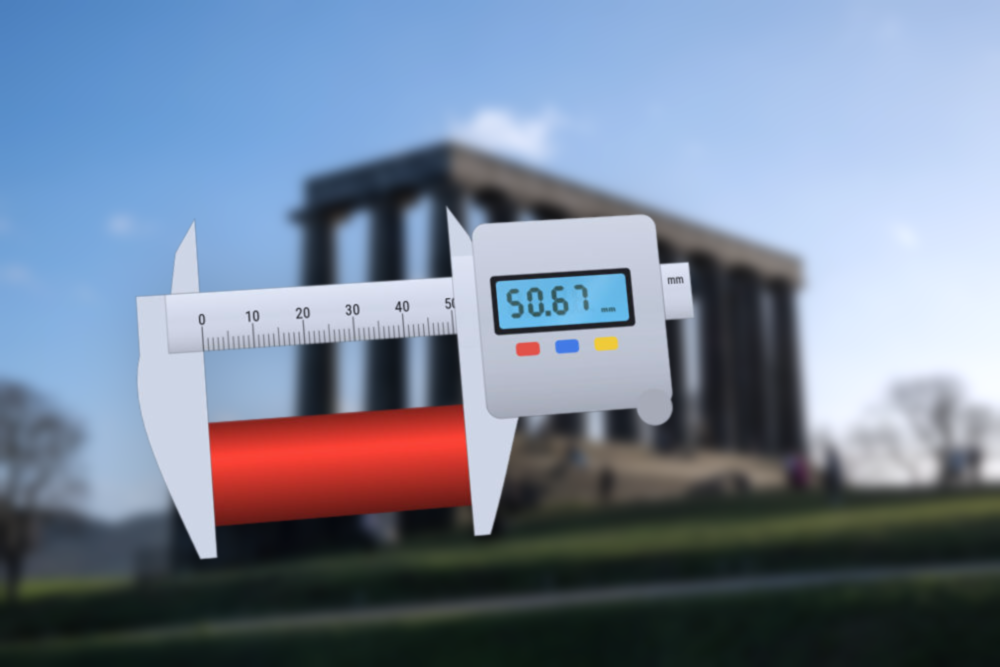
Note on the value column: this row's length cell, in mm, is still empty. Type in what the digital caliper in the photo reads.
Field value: 50.67 mm
